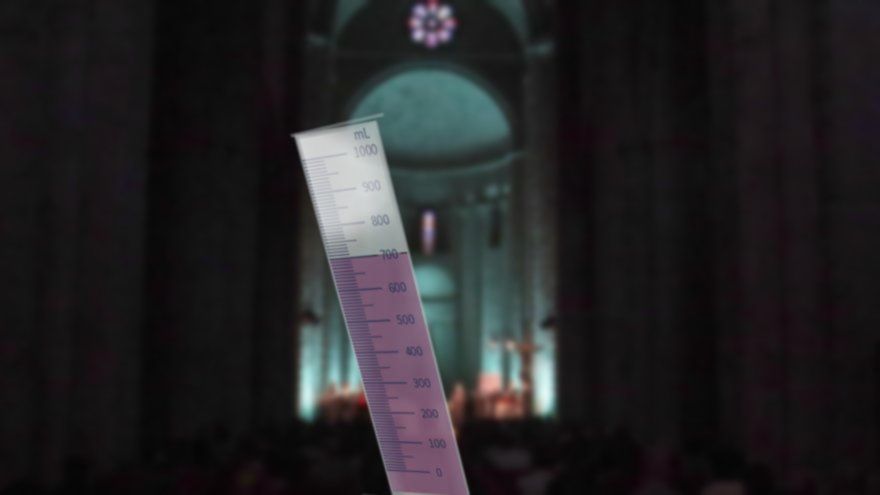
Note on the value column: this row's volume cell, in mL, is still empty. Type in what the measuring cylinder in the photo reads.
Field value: 700 mL
